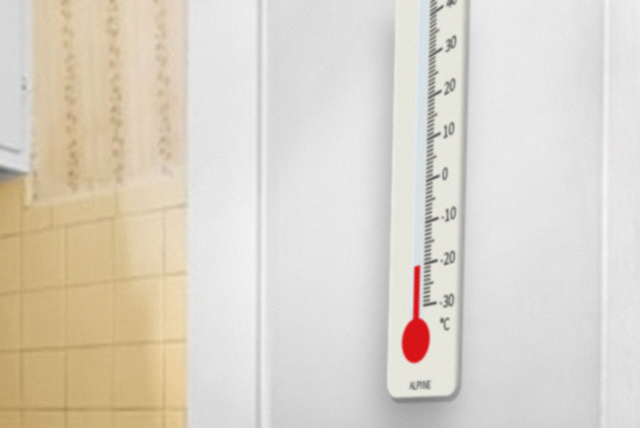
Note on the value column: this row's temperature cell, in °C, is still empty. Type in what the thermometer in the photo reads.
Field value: -20 °C
